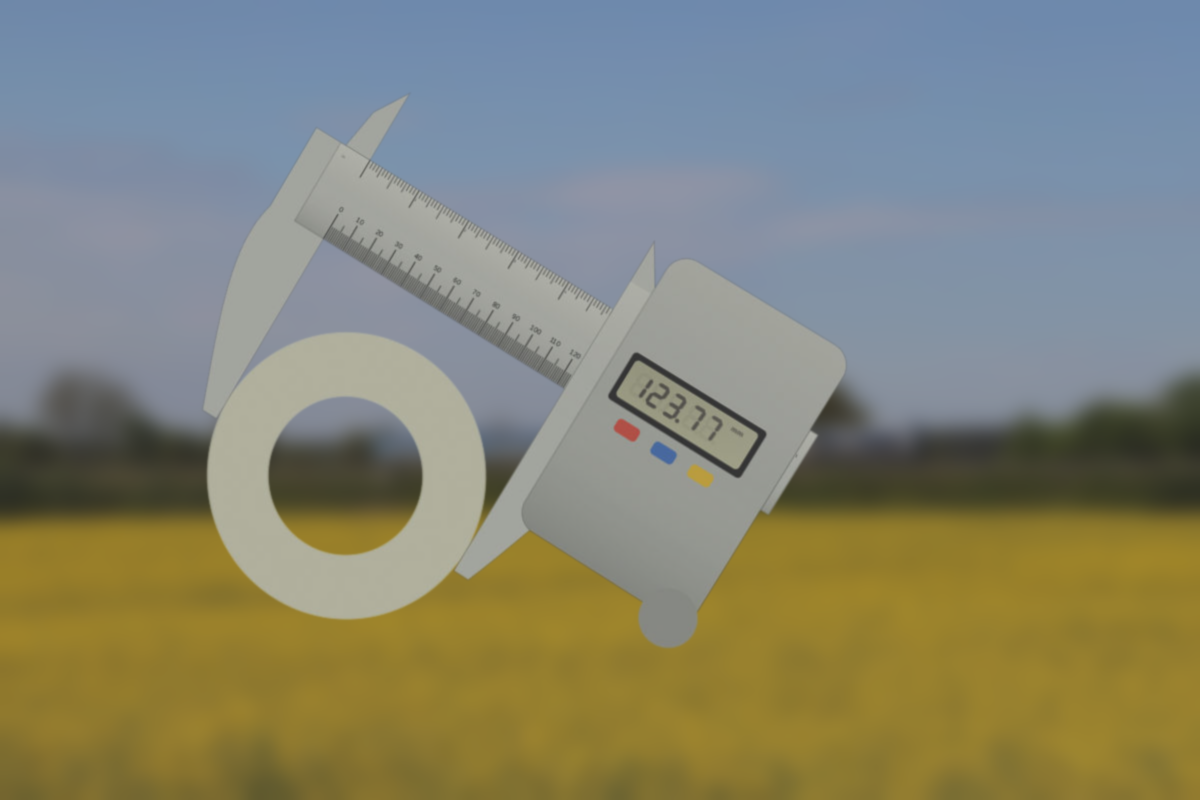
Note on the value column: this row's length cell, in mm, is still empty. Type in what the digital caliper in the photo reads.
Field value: 123.77 mm
